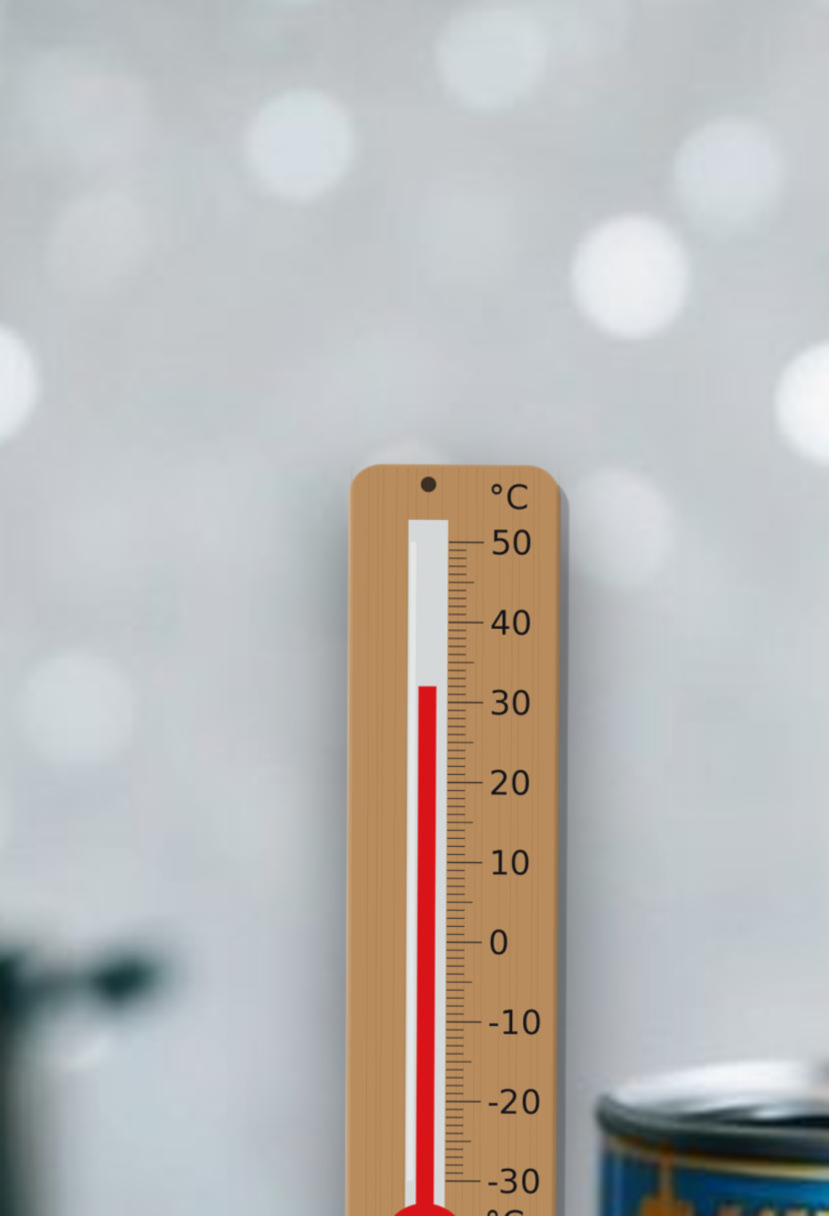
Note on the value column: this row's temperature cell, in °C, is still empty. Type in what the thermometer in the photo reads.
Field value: 32 °C
